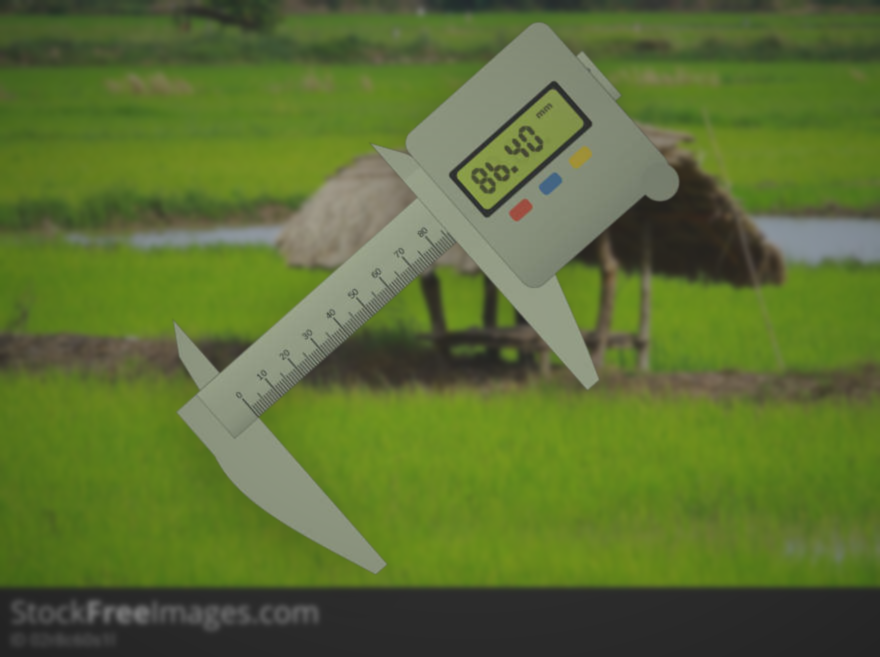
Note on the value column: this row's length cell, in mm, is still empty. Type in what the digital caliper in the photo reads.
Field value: 86.40 mm
